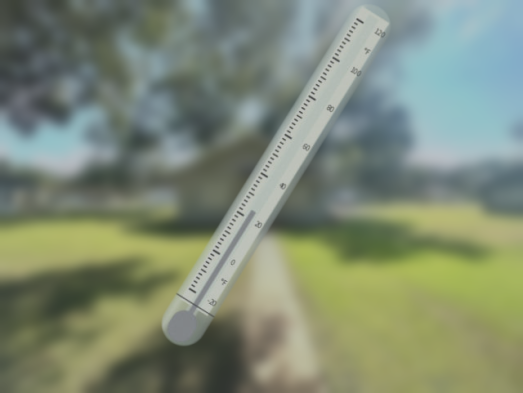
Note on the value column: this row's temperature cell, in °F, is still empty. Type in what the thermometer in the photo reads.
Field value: 24 °F
